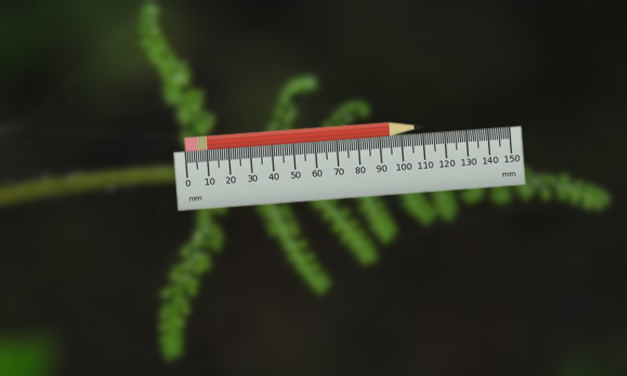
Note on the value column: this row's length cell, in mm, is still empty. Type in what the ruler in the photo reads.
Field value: 110 mm
